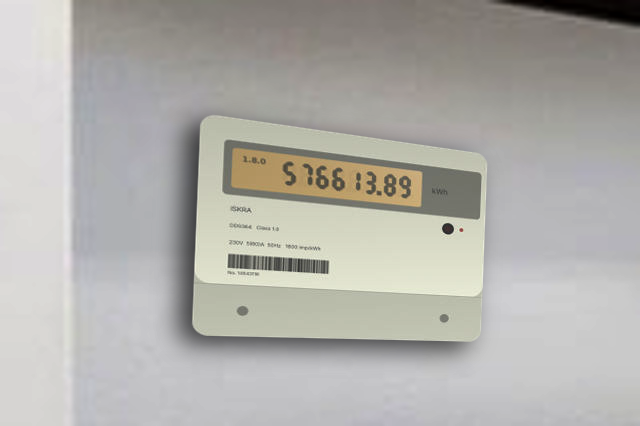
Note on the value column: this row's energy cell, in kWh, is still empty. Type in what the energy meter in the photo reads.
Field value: 576613.89 kWh
